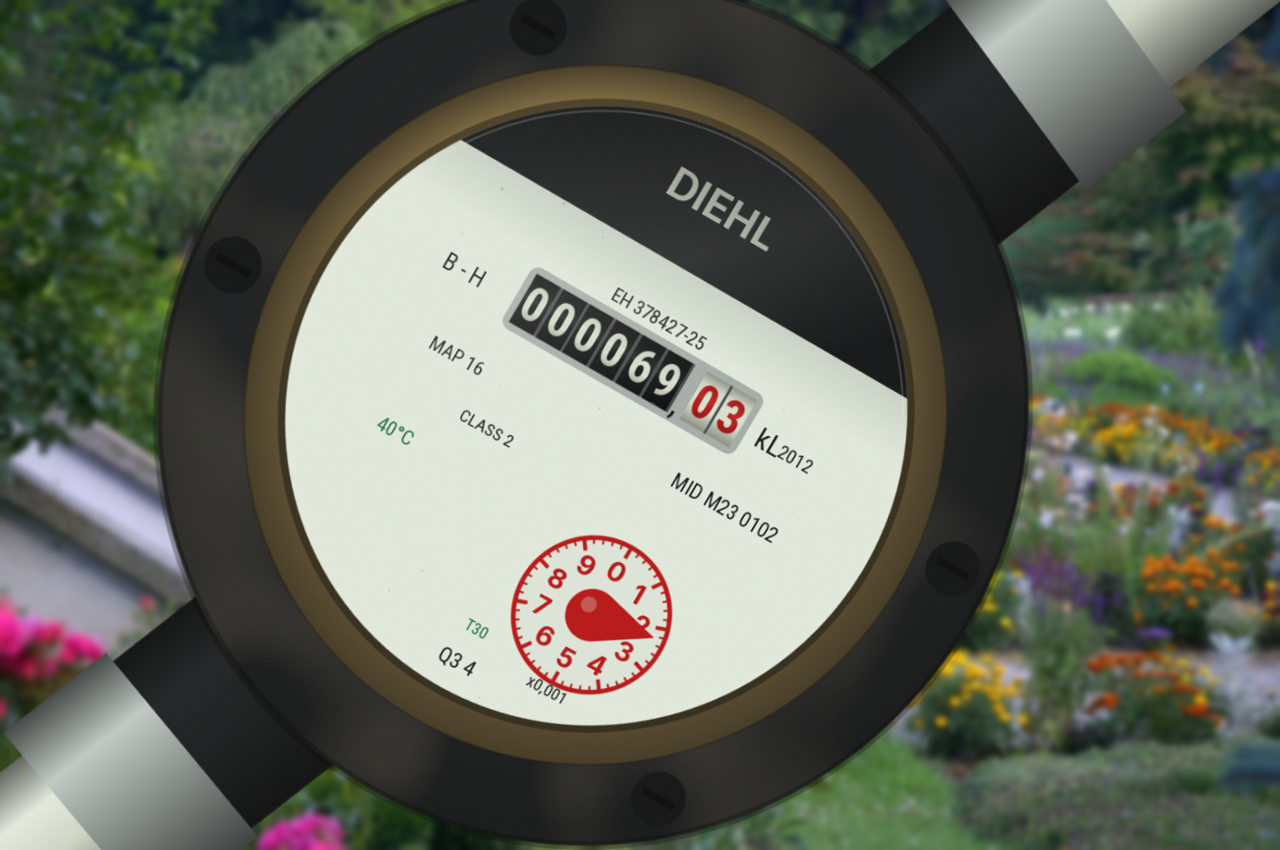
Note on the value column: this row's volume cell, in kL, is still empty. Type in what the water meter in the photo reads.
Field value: 69.032 kL
